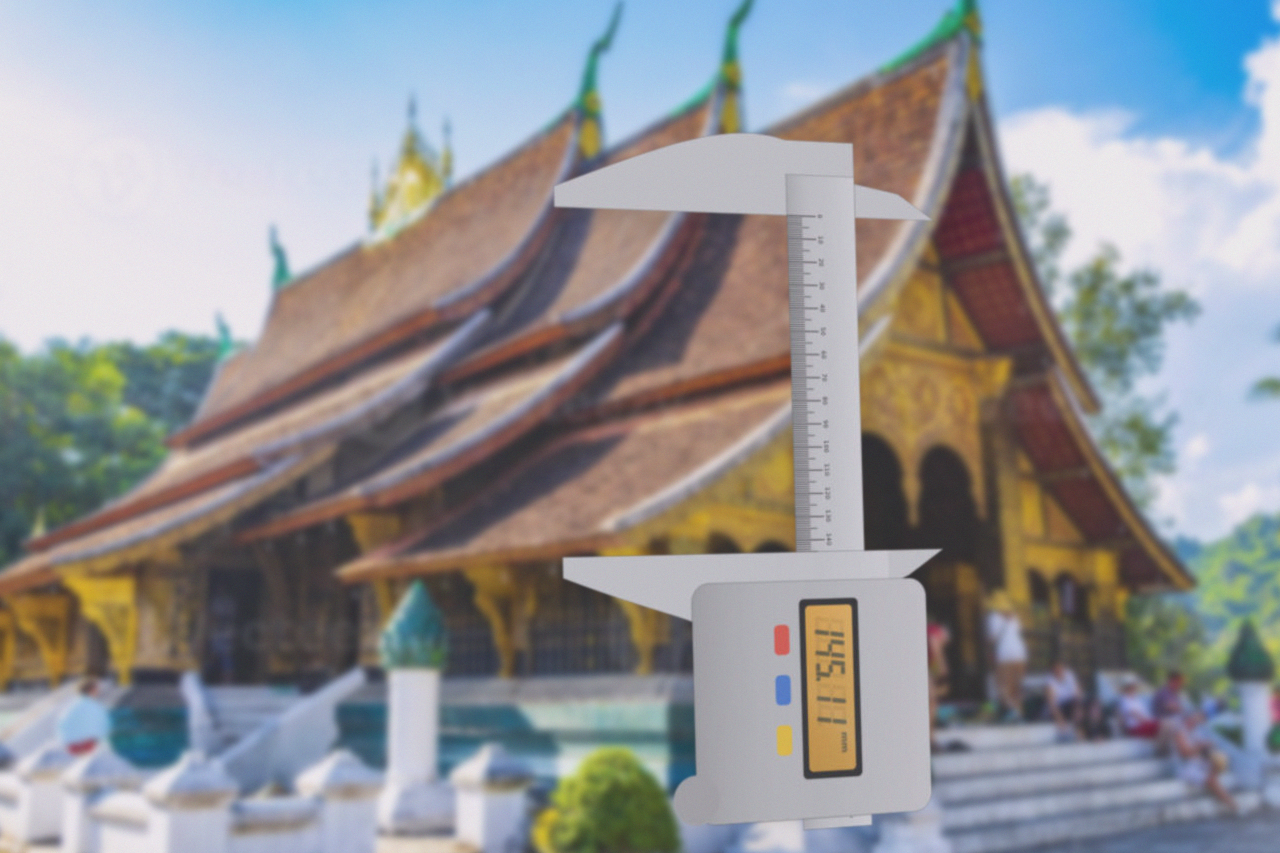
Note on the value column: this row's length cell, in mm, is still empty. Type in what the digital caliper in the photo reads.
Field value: 145.11 mm
